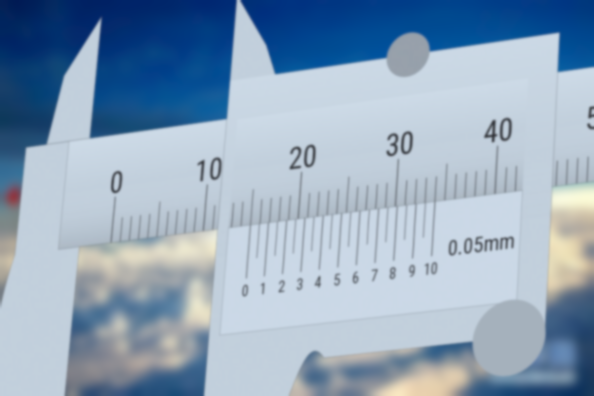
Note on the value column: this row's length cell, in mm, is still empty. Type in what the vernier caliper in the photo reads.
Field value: 15.0 mm
